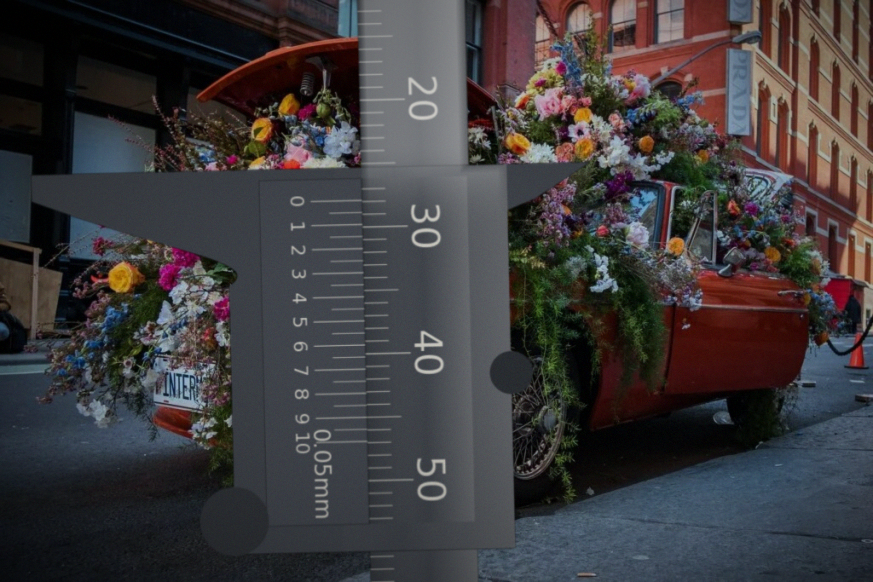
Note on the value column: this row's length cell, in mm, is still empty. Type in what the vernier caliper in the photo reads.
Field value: 27.9 mm
